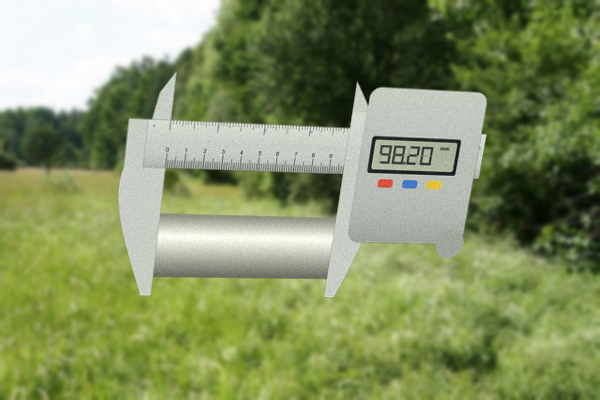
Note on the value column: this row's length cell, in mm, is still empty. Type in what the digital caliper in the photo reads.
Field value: 98.20 mm
